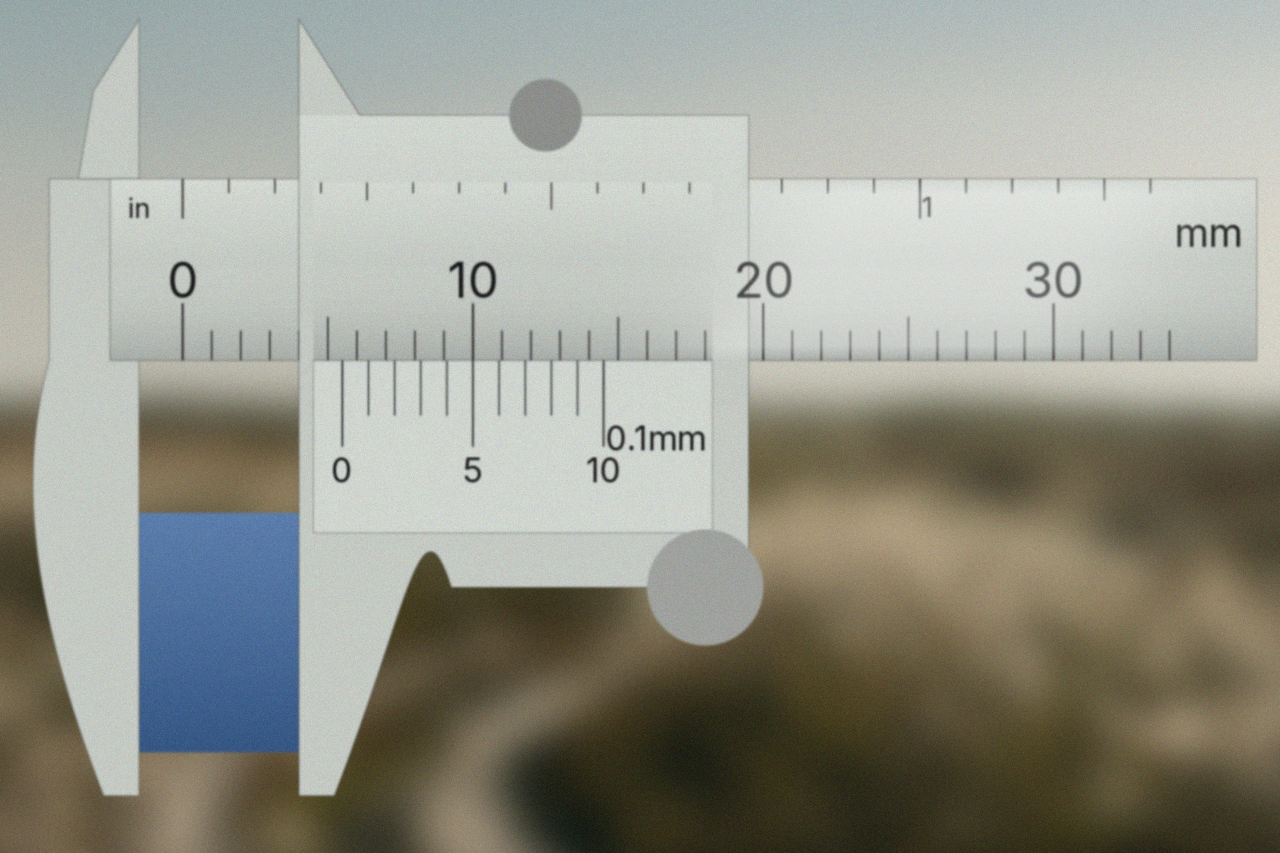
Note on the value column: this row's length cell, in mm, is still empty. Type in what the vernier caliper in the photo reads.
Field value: 5.5 mm
